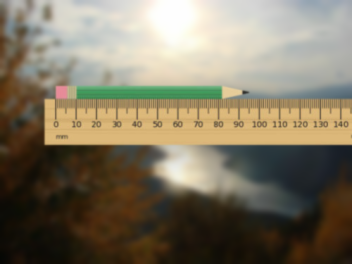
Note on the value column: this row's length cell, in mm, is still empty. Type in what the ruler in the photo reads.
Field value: 95 mm
